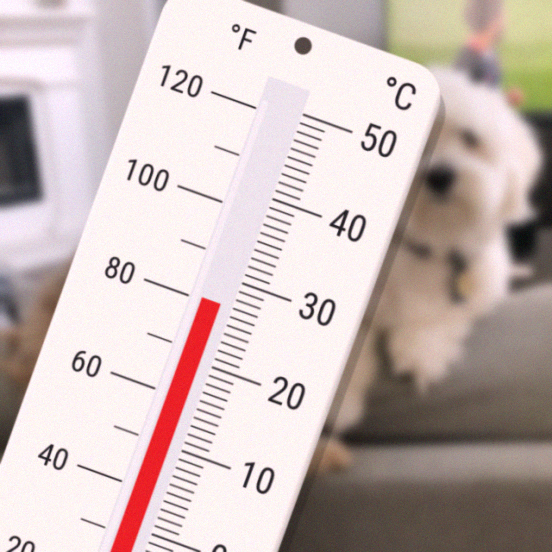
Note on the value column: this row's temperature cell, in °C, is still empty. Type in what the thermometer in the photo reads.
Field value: 27 °C
